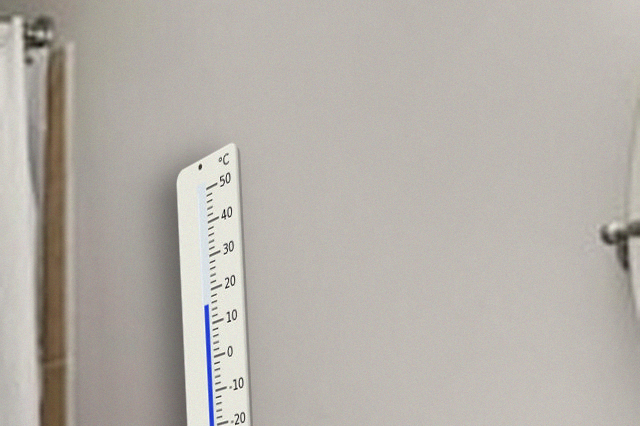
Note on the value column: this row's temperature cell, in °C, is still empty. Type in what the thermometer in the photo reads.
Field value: 16 °C
